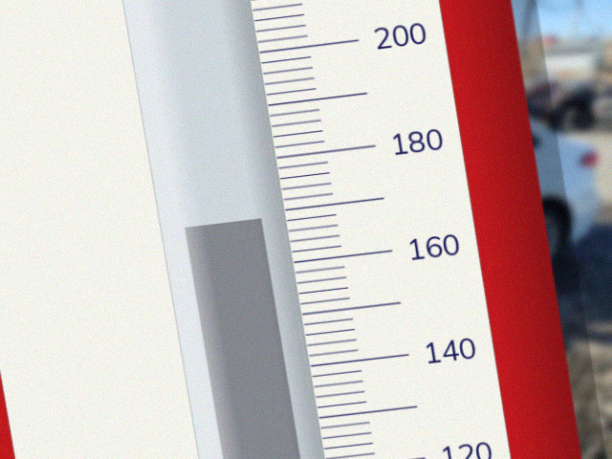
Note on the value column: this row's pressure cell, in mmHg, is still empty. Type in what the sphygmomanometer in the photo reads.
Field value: 169 mmHg
